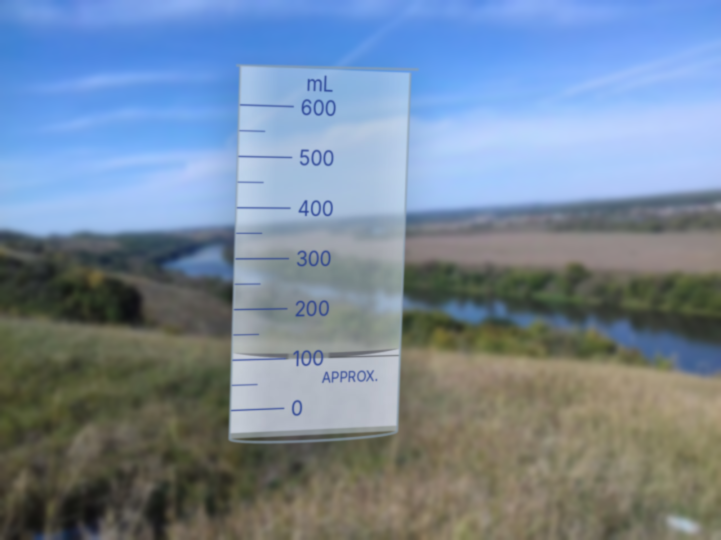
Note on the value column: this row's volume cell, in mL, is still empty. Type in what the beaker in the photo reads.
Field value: 100 mL
